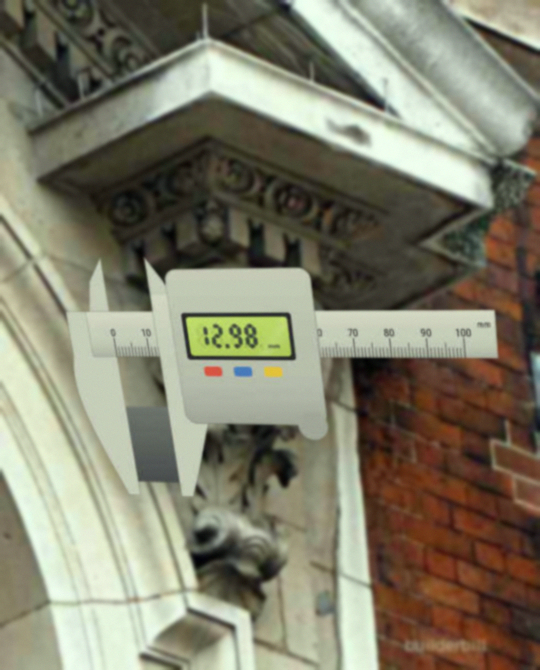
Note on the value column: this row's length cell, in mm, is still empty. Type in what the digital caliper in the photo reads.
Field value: 12.98 mm
